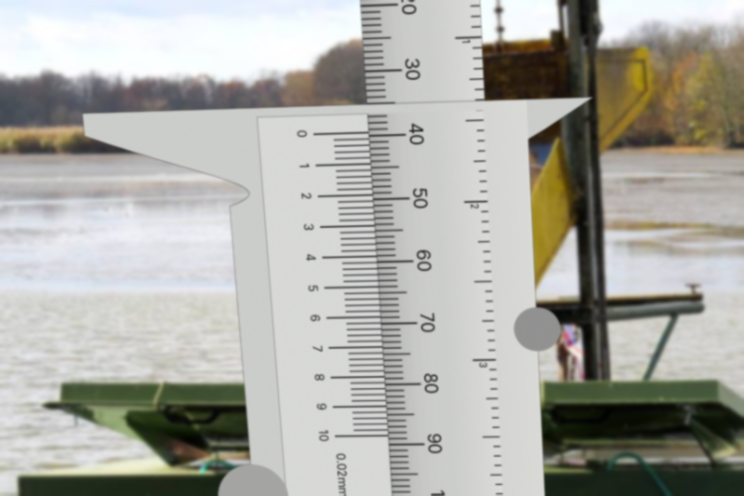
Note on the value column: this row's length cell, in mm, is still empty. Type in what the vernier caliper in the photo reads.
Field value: 39.5 mm
